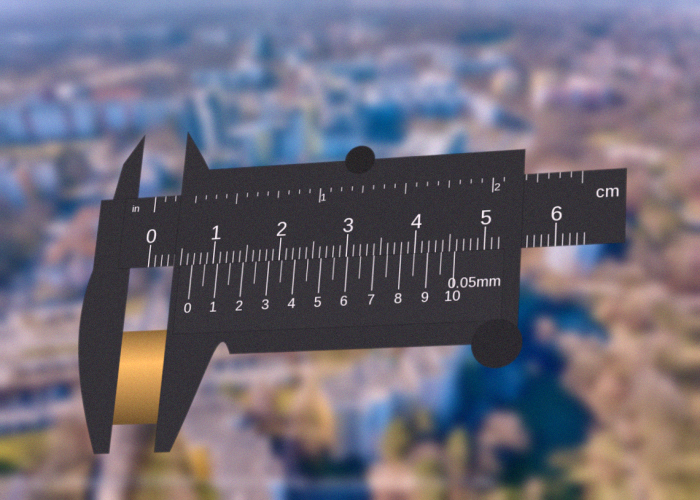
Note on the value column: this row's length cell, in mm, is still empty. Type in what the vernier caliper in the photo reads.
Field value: 6.8 mm
